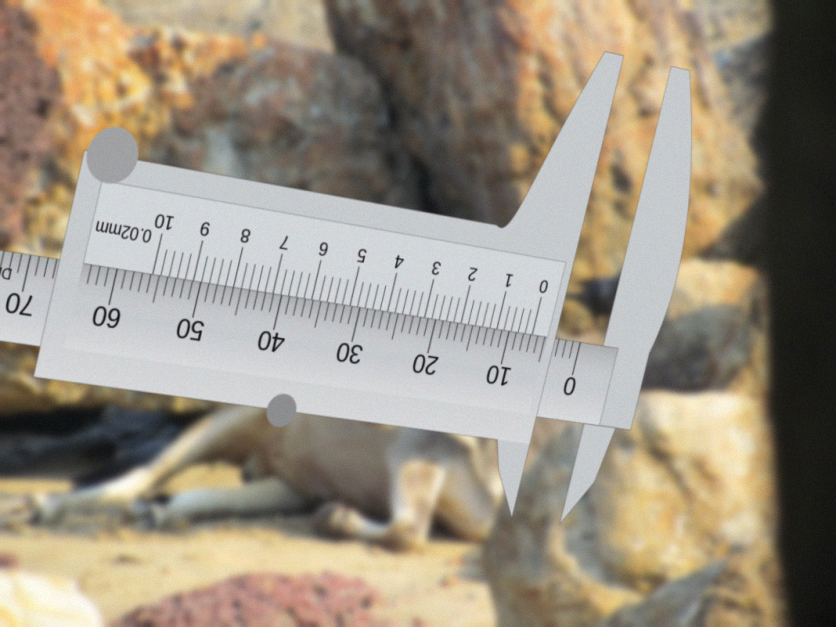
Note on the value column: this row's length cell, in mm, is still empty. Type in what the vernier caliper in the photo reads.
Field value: 6.8 mm
